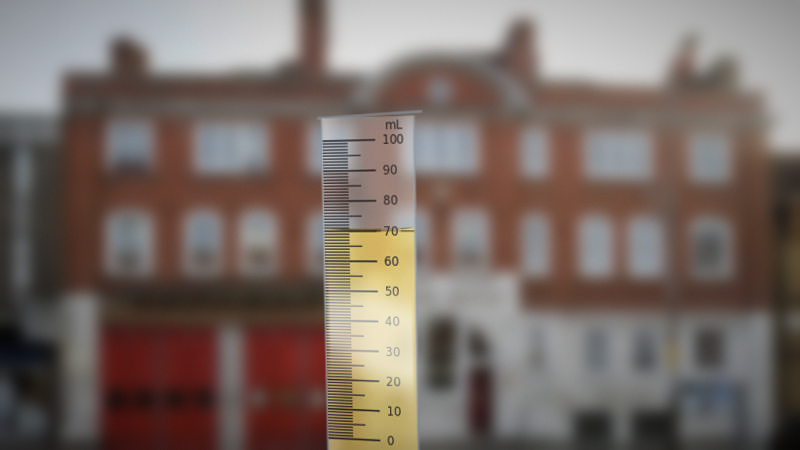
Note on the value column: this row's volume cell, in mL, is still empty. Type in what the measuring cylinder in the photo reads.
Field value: 70 mL
